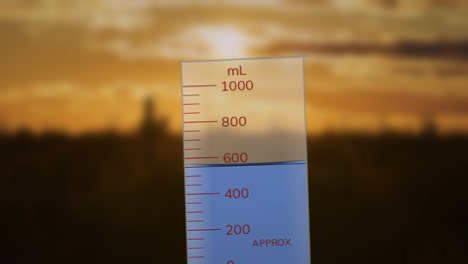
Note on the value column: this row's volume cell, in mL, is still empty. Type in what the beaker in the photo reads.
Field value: 550 mL
